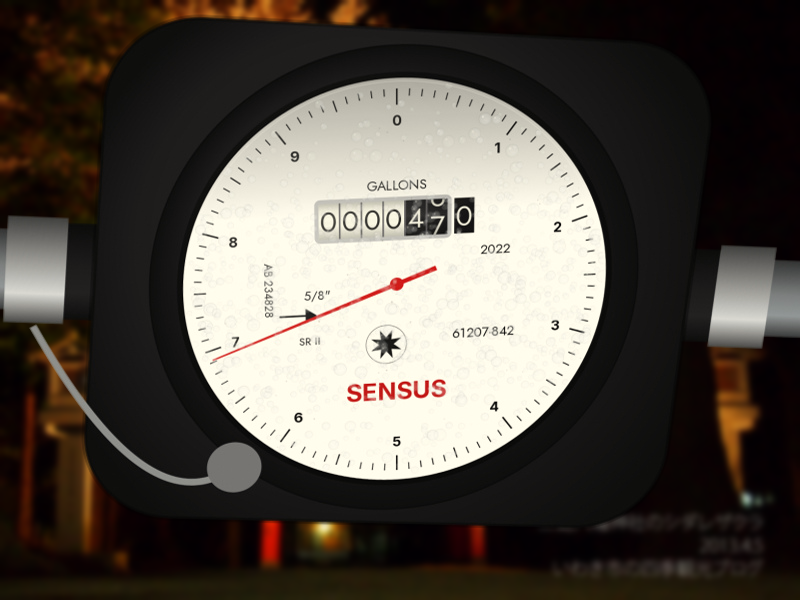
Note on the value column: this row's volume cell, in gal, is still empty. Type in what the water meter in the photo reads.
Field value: 466.9 gal
